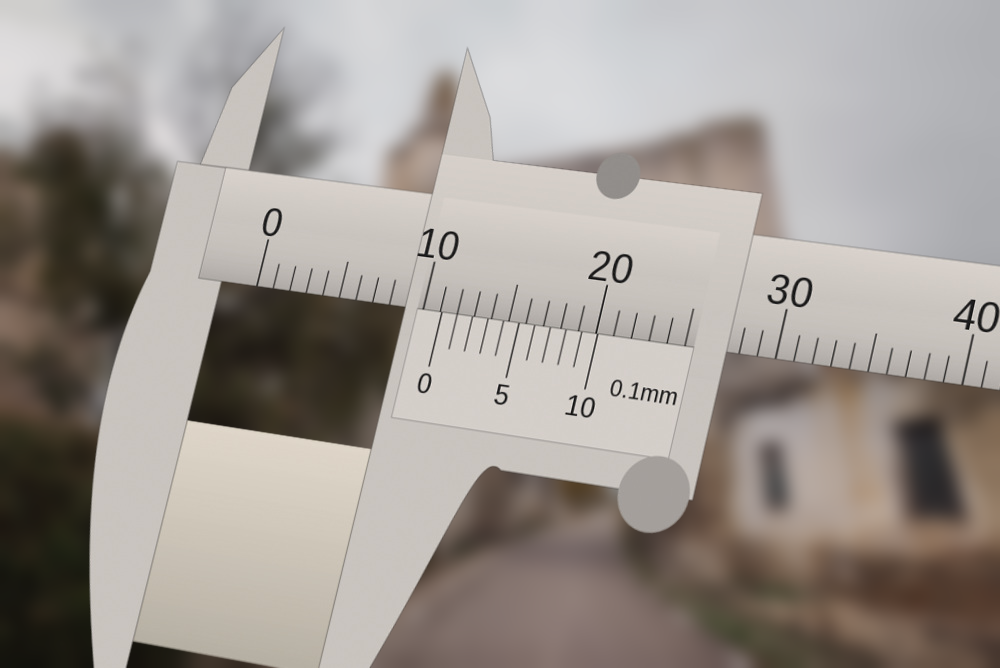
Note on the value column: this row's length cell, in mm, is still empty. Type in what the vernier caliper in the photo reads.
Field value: 11.1 mm
